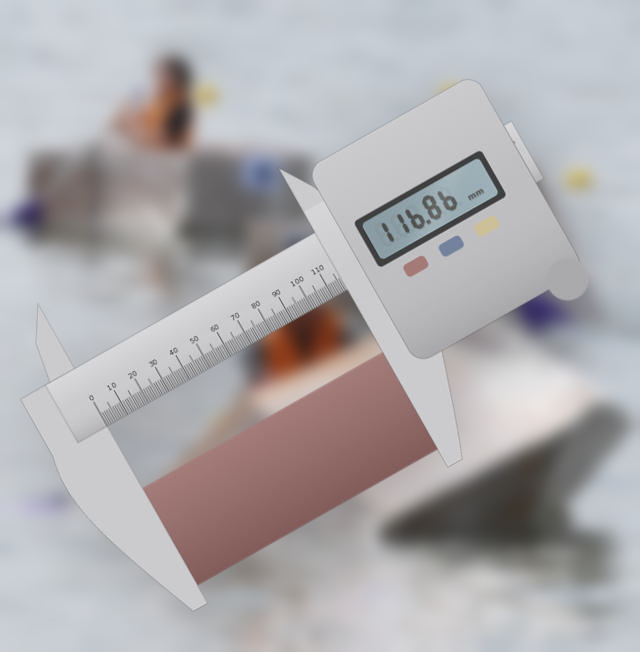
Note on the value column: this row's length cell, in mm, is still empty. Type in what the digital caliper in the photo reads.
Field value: 116.86 mm
